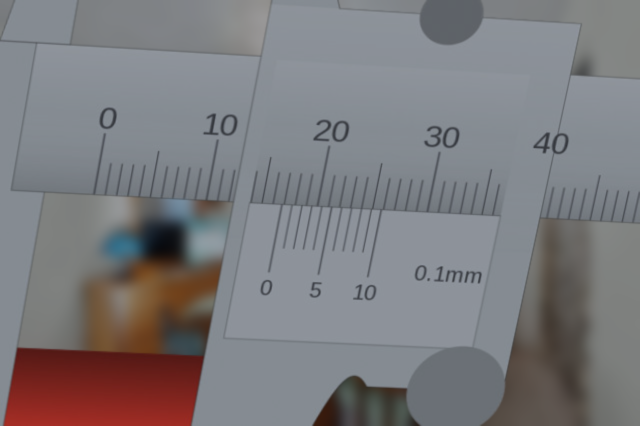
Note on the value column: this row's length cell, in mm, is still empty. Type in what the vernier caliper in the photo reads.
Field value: 16.8 mm
